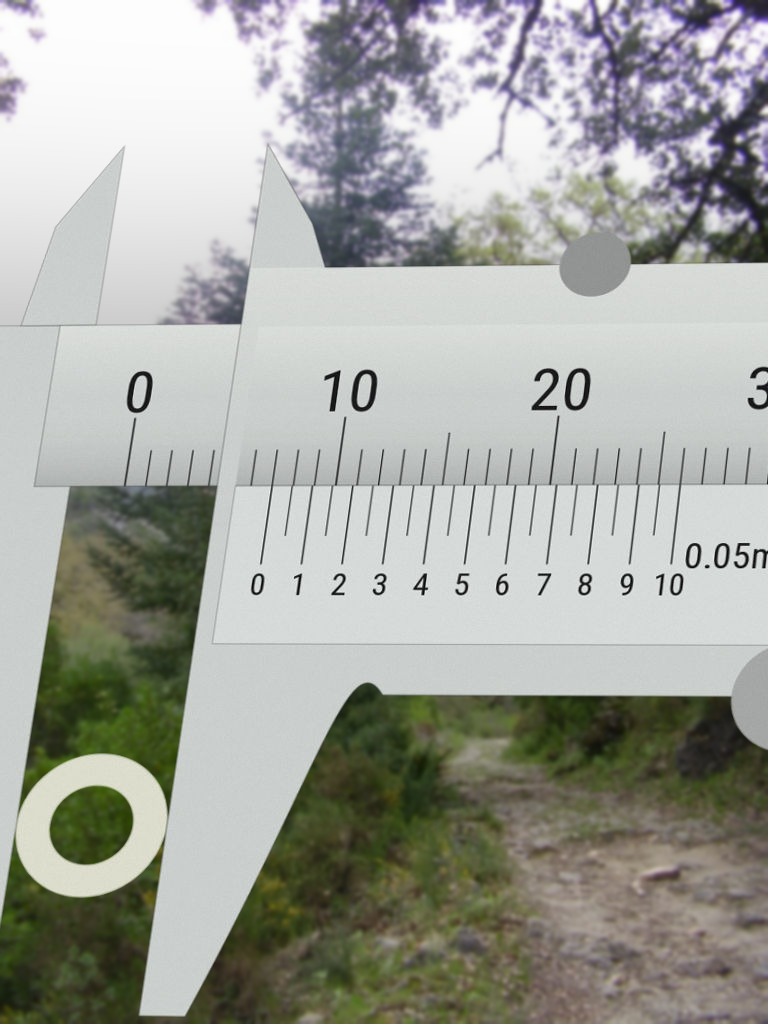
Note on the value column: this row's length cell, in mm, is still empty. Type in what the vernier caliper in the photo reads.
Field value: 7.0 mm
